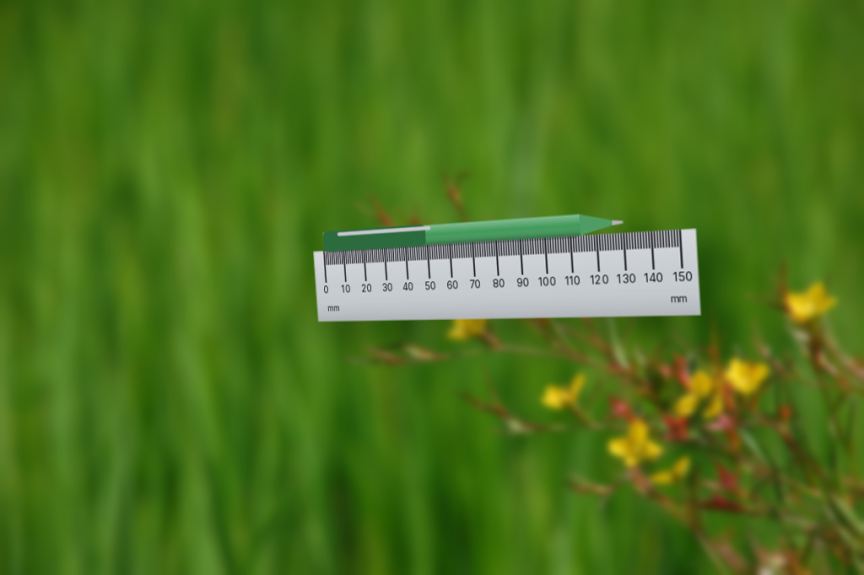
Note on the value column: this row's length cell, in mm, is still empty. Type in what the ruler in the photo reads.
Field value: 130 mm
